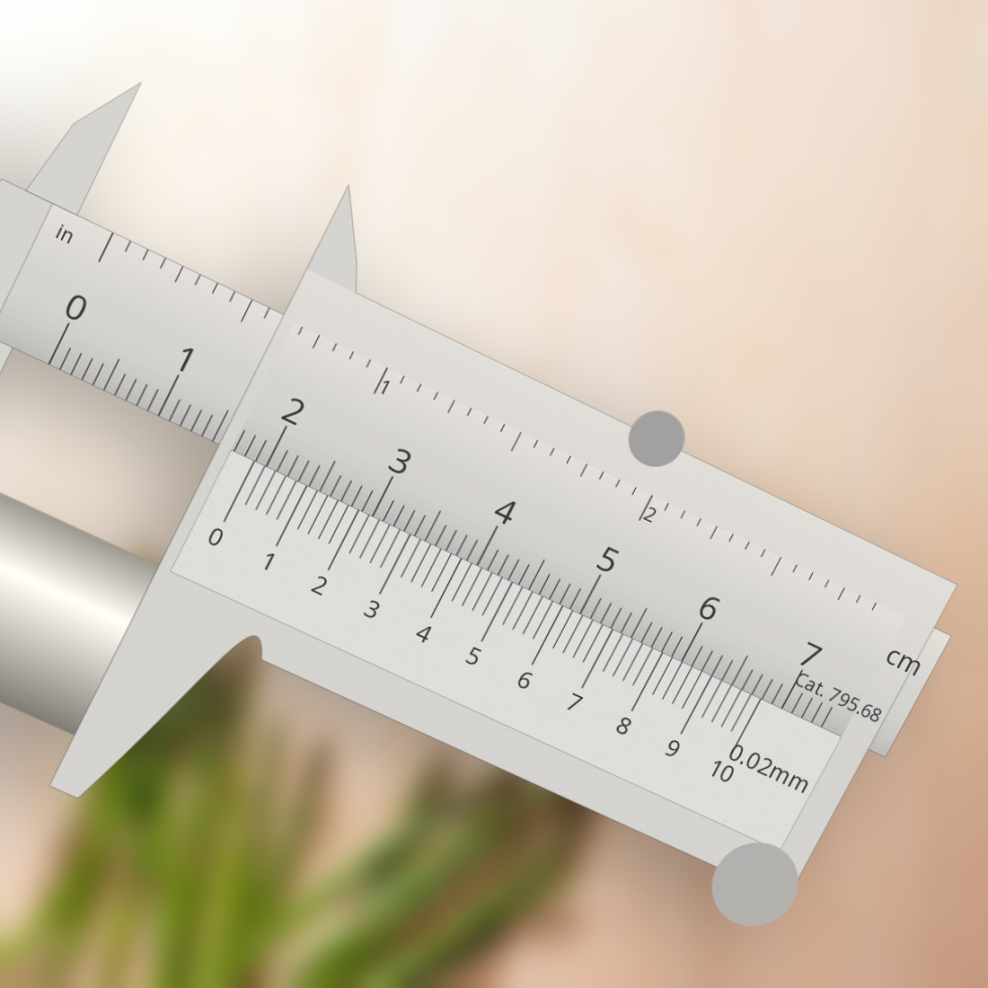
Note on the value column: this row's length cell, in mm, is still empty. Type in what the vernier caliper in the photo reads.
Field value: 18.9 mm
